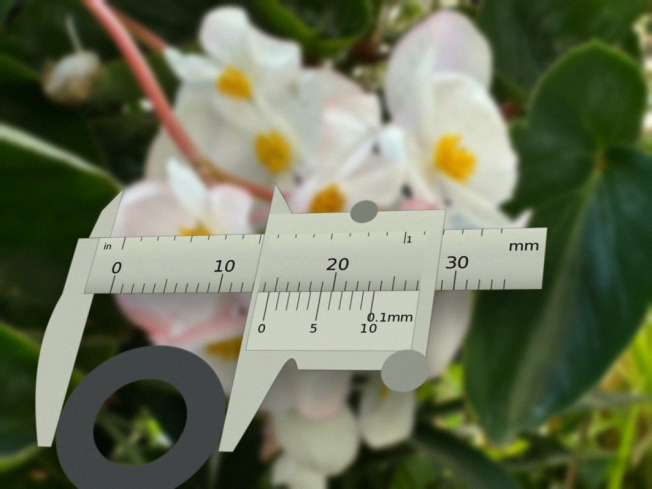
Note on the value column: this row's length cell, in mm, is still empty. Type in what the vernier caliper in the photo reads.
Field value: 14.5 mm
